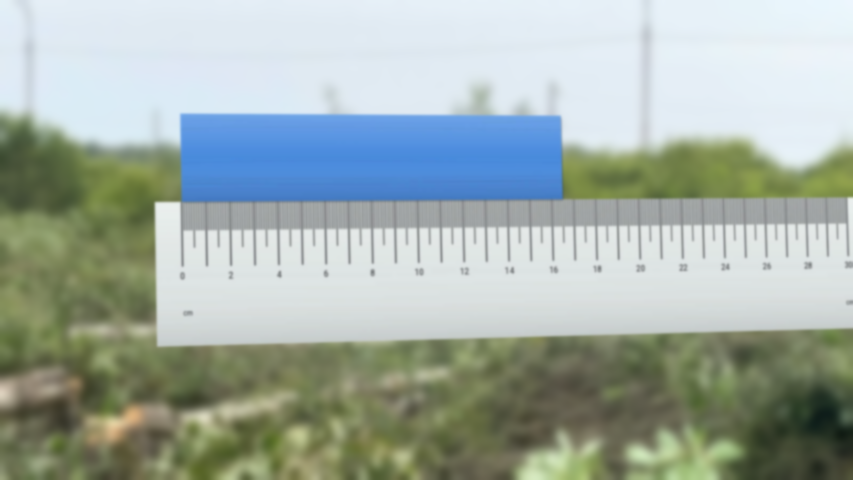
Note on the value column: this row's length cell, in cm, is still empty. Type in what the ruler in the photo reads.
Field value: 16.5 cm
